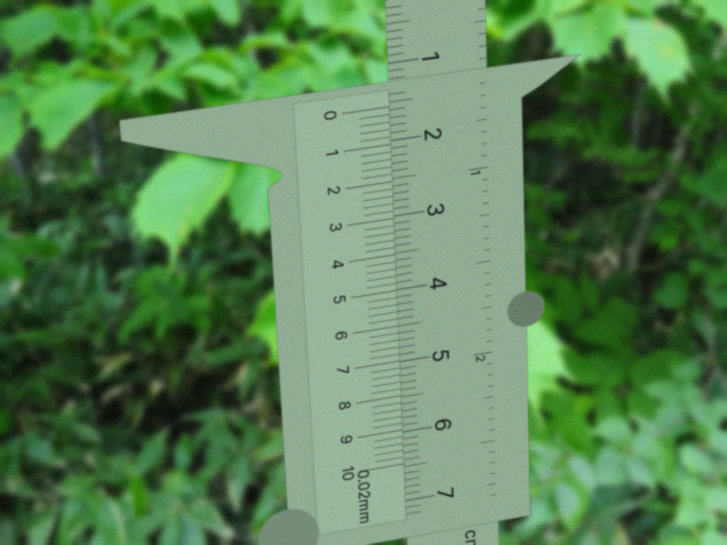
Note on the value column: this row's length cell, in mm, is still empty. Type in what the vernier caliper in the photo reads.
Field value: 15.6 mm
